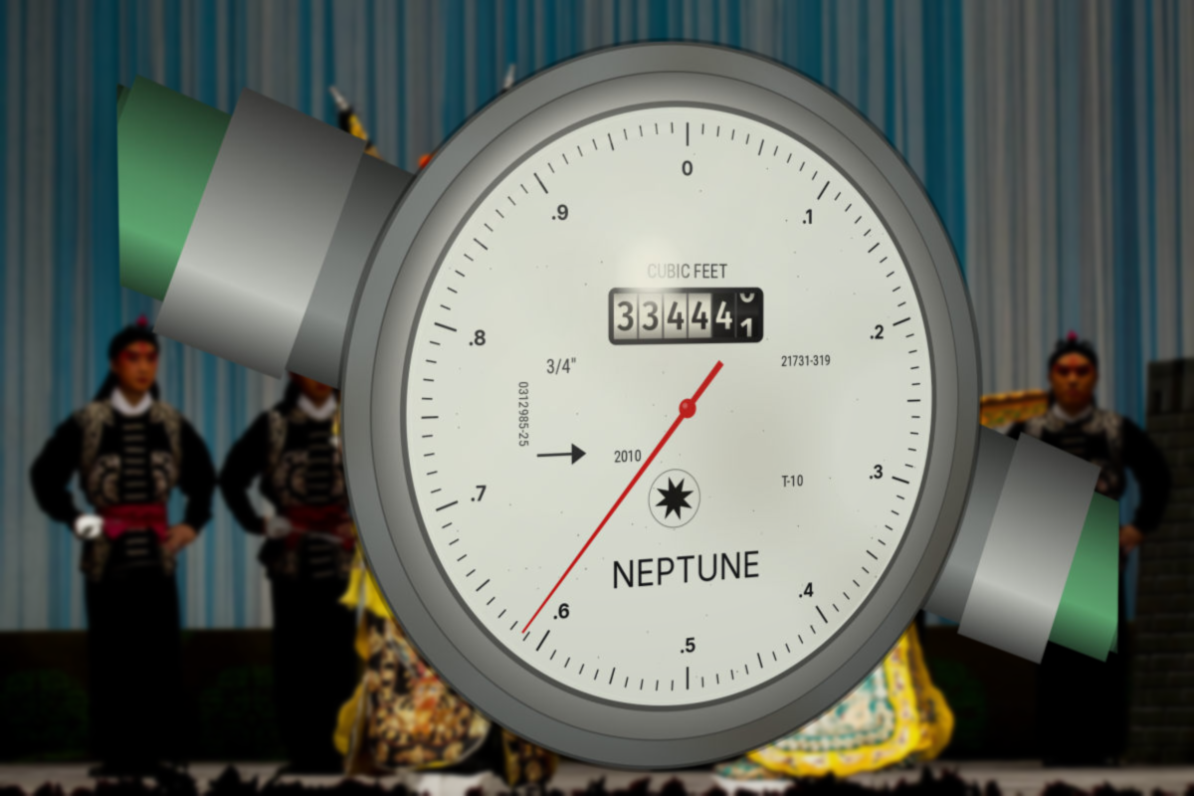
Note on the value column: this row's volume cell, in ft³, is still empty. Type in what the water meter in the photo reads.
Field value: 334440.61 ft³
